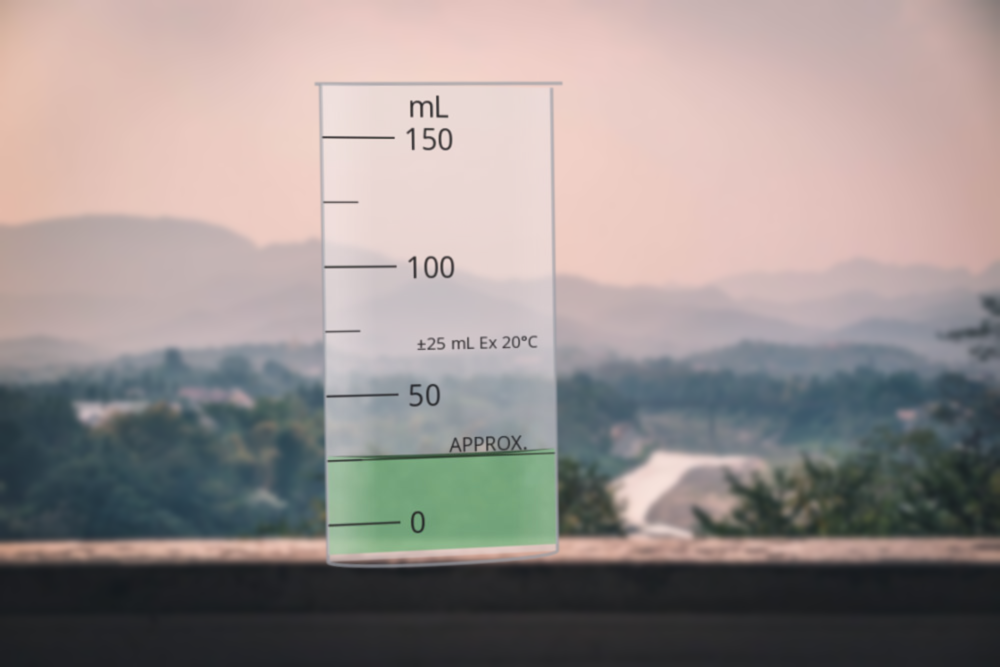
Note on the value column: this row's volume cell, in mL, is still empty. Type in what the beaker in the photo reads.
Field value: 25 mL
